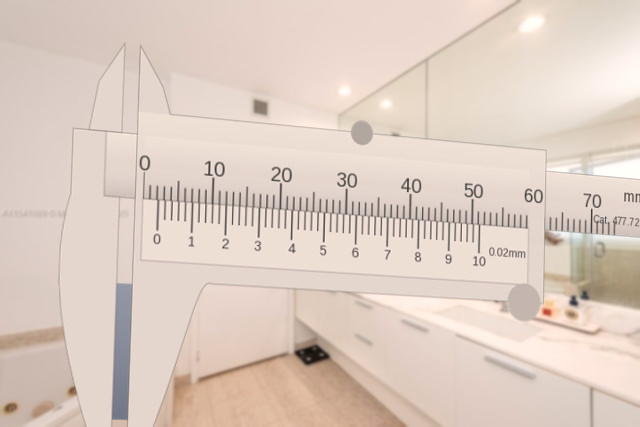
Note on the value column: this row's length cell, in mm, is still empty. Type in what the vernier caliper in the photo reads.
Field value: 2.2 mm
